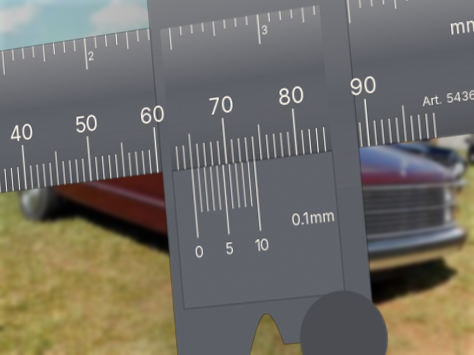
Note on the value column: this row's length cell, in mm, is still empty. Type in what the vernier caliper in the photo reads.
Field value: 65.0 mm
